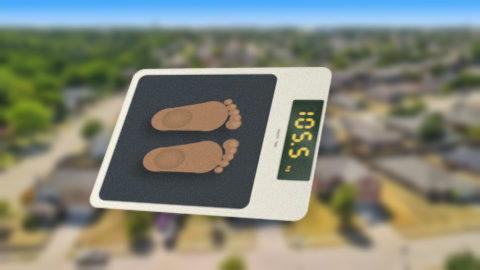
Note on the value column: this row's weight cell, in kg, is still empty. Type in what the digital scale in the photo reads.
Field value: 105.5 kg
